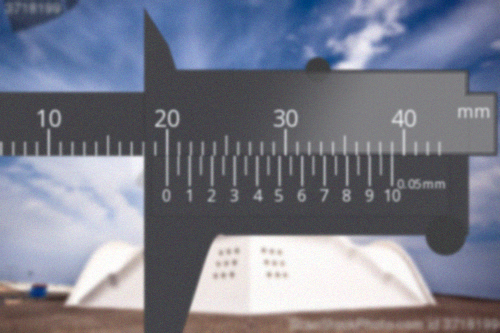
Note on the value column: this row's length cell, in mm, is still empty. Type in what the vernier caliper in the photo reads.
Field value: 20.0 mm
